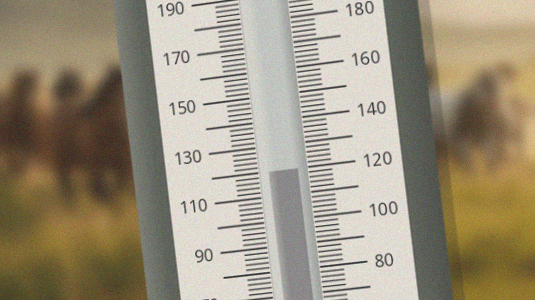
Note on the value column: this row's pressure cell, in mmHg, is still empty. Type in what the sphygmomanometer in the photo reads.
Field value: 120 mmHg
